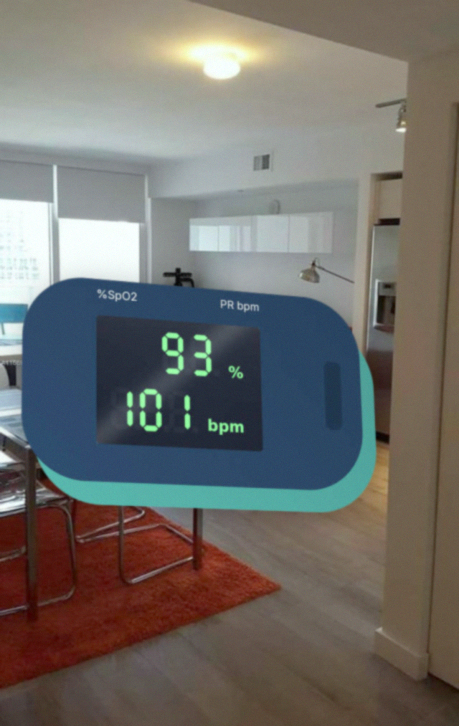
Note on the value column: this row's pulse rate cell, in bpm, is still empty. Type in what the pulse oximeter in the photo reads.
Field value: 101 bpm
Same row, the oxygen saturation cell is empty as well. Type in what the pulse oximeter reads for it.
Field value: 93 %
